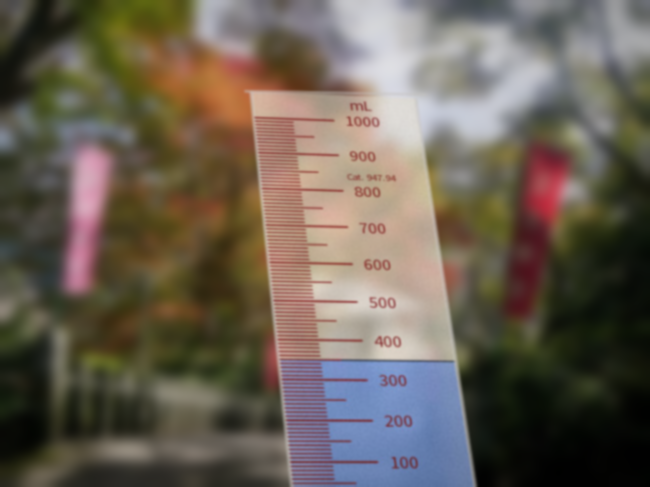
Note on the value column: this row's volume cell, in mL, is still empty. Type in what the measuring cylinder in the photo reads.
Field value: 350 mL
